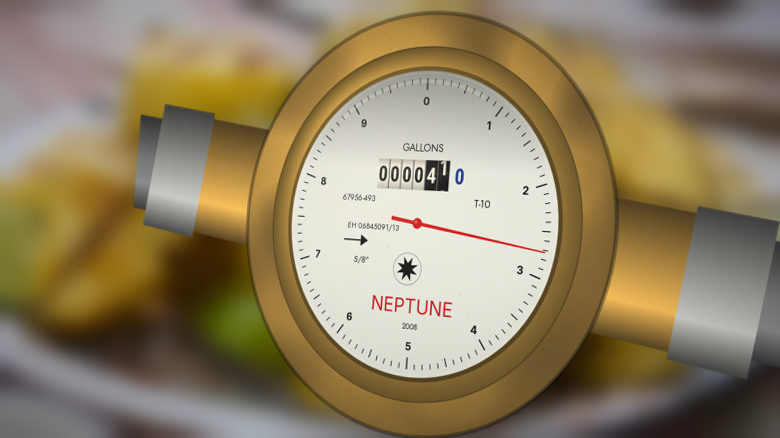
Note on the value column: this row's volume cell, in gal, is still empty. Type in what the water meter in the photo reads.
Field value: 412.7 gal
